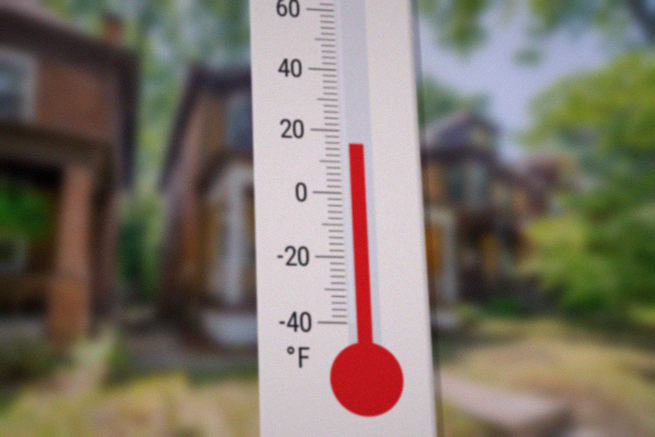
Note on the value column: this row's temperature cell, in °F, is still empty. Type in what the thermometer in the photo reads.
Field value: 16 °F
